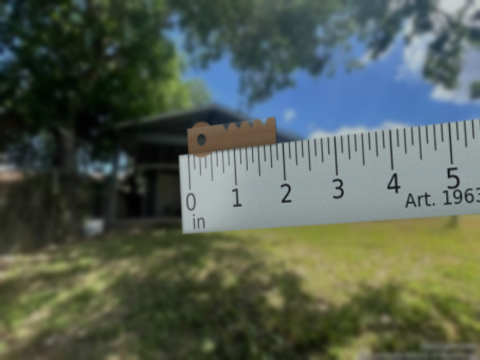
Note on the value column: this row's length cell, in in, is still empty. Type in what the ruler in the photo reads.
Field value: 1.875 in
